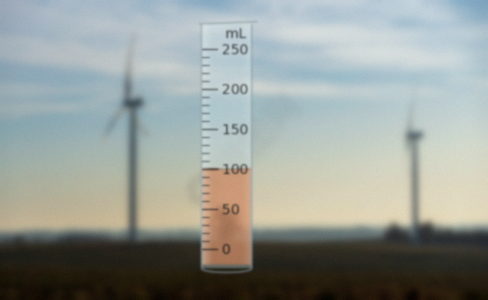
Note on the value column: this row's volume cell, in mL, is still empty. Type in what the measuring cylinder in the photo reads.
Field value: 100 mL
